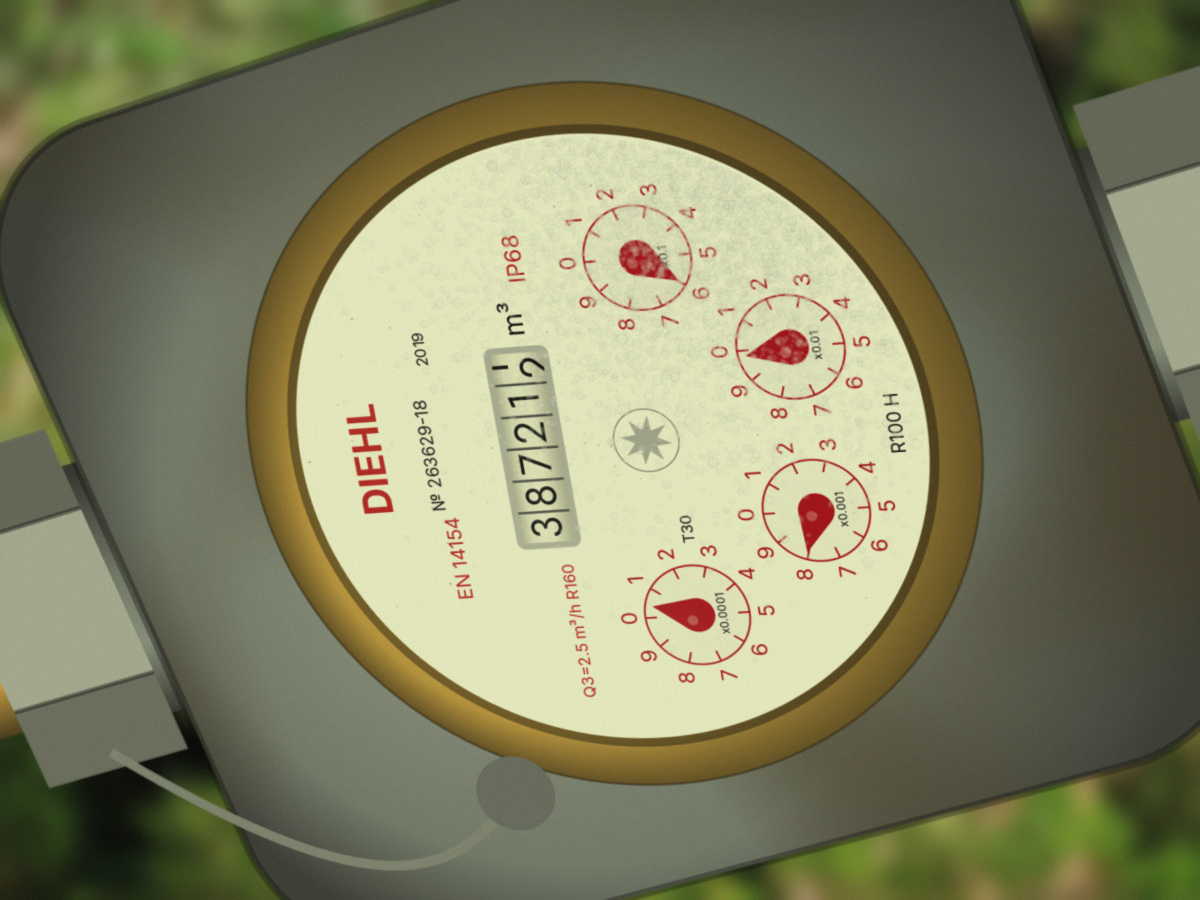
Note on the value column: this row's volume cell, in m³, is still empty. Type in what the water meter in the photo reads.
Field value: 387211.5980 m³
